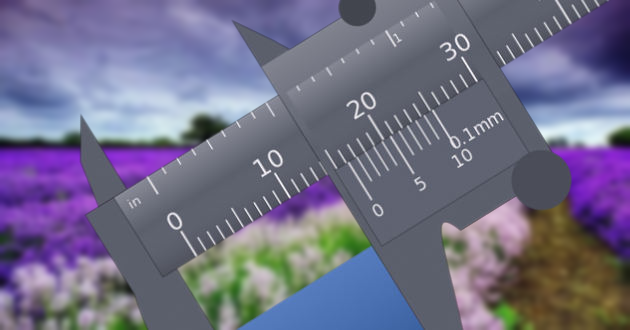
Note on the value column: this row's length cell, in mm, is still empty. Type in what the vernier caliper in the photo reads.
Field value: 16.2 mm
